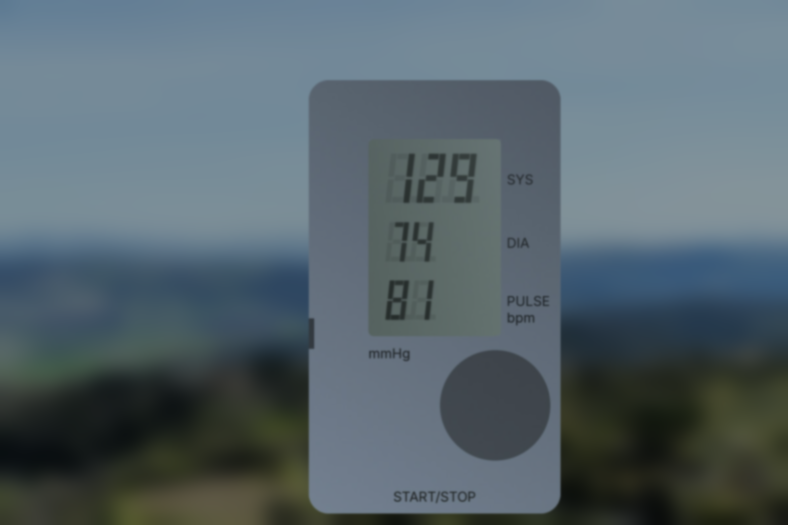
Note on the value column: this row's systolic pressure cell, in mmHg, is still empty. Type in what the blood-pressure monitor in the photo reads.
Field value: 129 mmHg
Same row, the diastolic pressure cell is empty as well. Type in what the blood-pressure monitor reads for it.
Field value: 74 mmHg
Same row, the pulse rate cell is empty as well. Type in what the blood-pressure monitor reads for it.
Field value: 81 bpm
